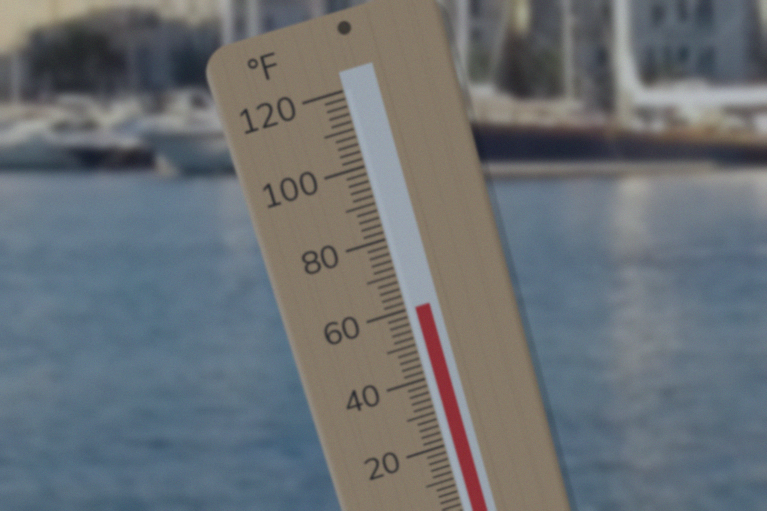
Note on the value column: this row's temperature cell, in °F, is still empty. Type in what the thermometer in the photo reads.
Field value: 60 °F
